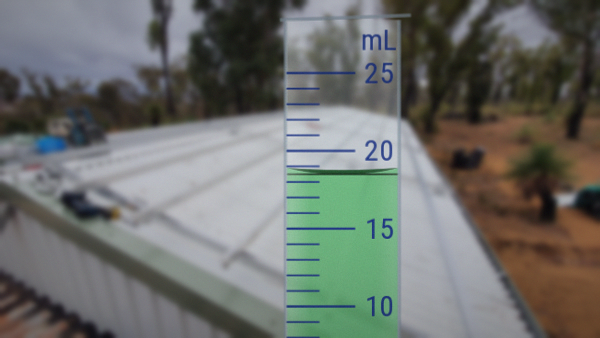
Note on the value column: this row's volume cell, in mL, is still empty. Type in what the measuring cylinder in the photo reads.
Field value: 18.5 mL
